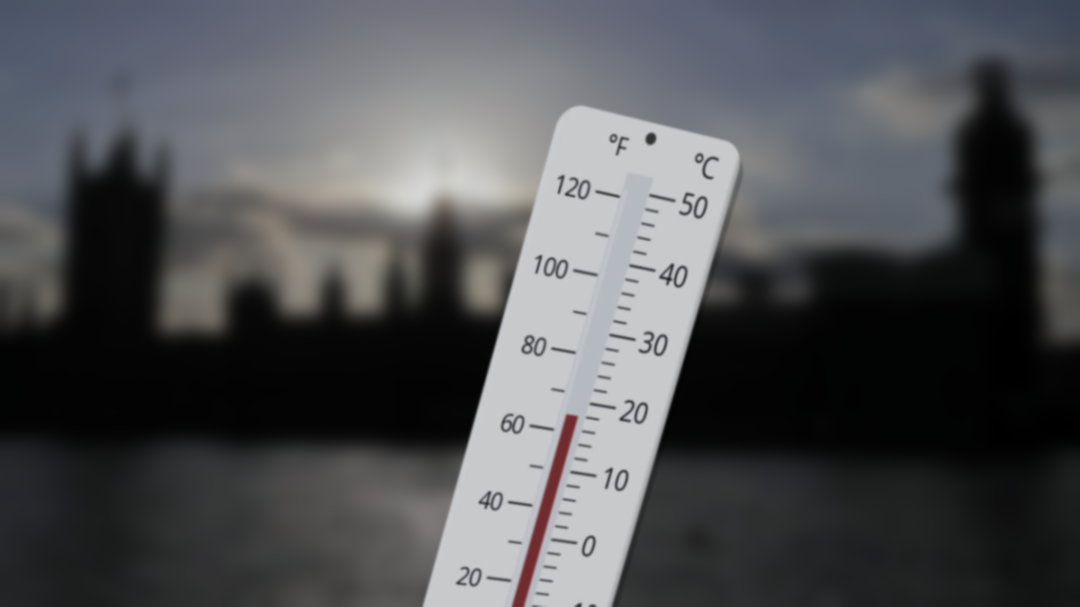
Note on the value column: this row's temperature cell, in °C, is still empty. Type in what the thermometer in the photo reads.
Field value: 18 °C
